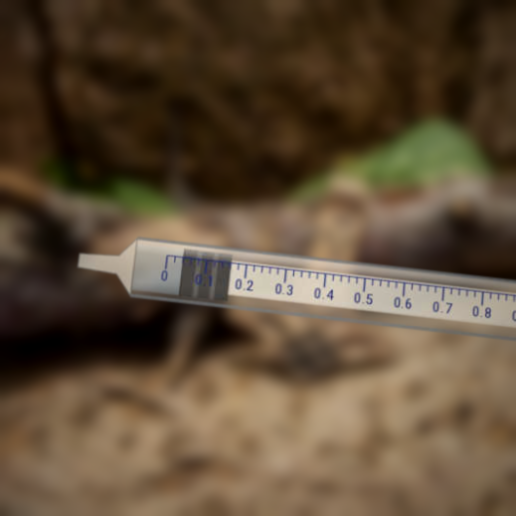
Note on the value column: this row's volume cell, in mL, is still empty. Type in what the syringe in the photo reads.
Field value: 0.04 mL
